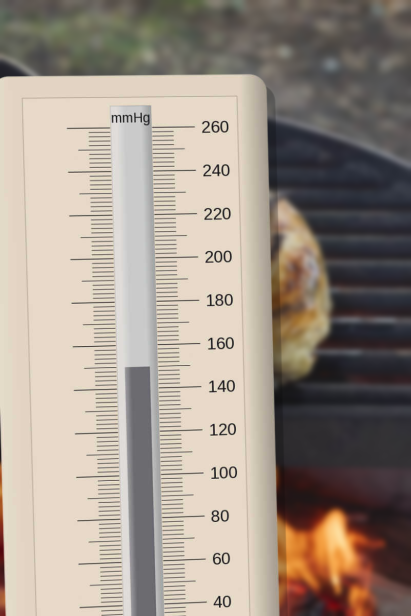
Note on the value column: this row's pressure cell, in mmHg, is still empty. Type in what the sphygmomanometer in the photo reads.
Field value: 150 mmHg
